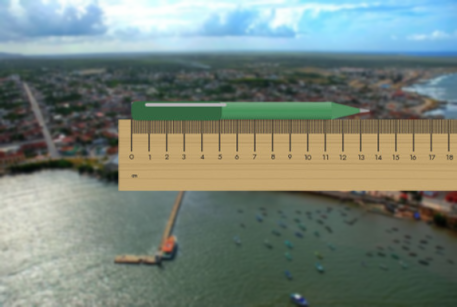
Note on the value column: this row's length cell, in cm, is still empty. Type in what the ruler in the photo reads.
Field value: 13.5 cm
